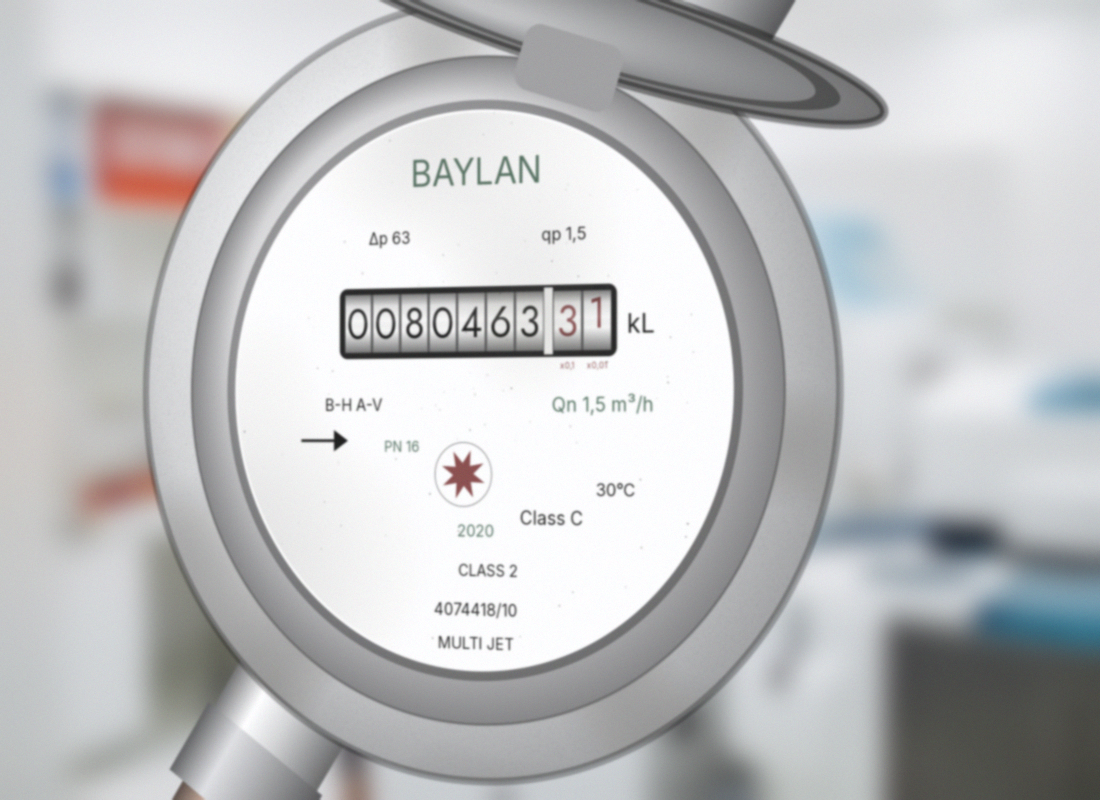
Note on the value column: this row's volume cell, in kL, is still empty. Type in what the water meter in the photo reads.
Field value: 80463.31 kL
